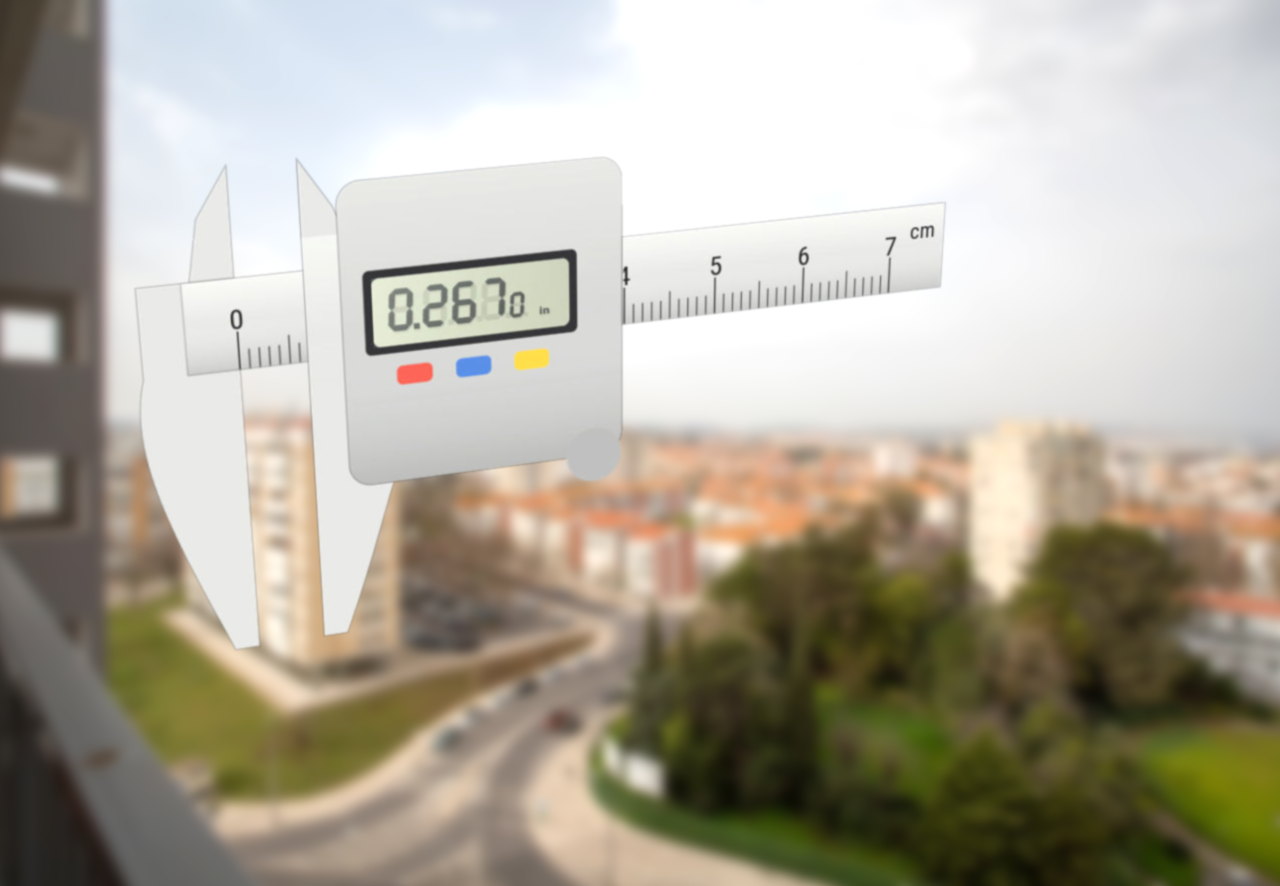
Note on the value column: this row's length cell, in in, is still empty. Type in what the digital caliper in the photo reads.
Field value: 0.2670 in
